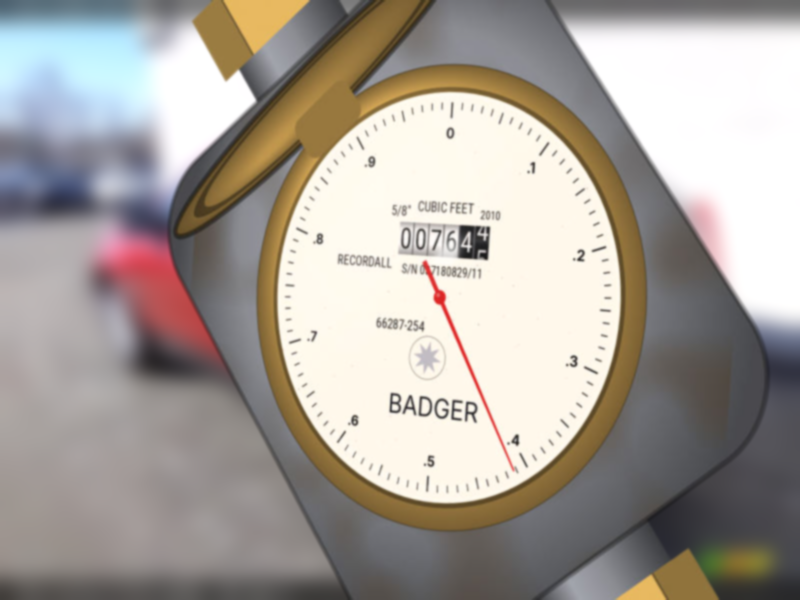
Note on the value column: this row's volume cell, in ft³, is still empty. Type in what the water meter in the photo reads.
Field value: 7644.41 ft³
